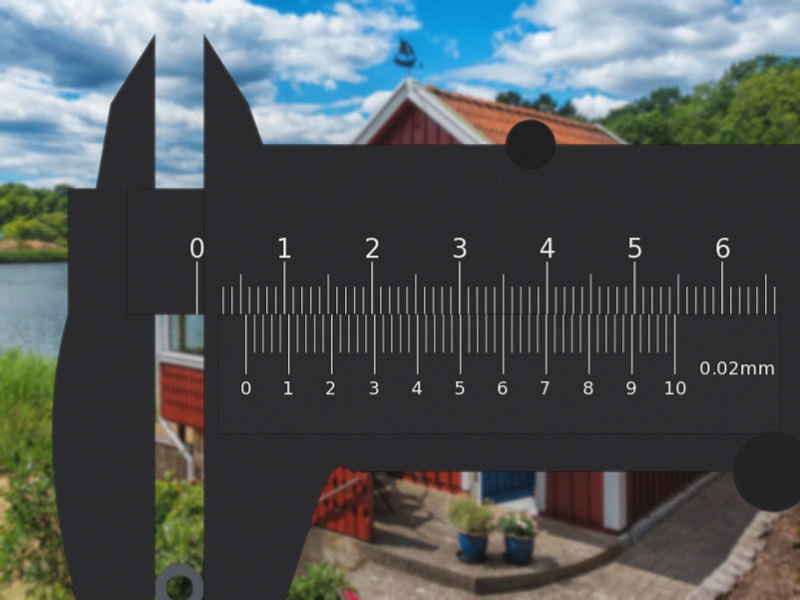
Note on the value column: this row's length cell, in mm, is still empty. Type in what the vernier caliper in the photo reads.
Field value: 5.6 mm
